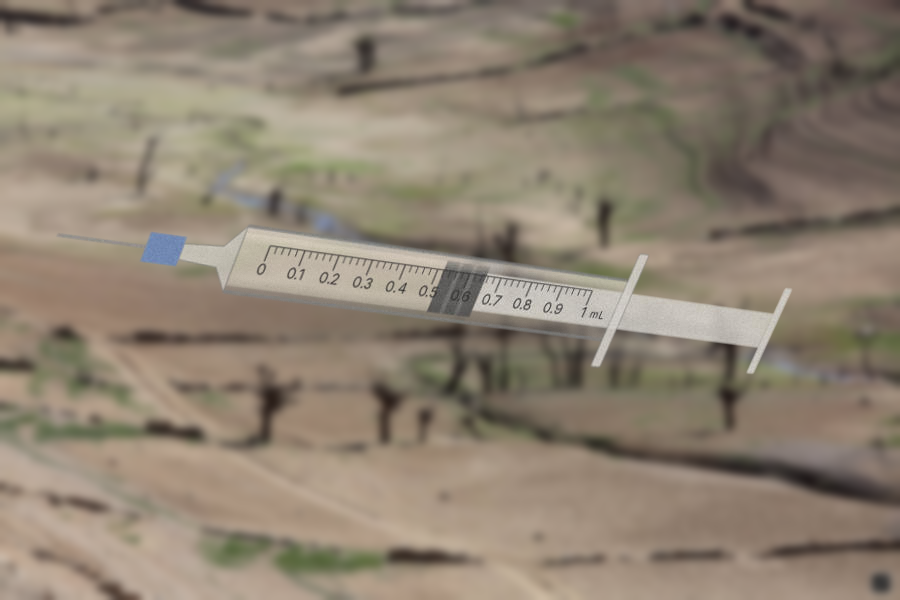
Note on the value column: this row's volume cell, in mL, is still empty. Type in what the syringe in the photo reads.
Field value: 0.52 mL
